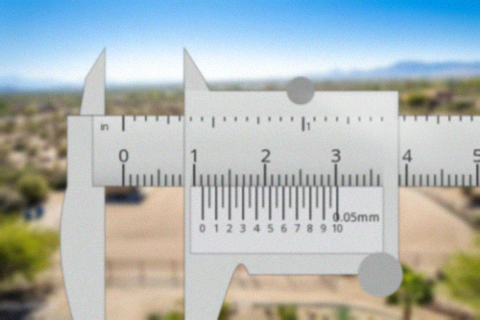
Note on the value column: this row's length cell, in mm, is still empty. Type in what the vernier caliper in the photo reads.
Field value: 11.2 mm
